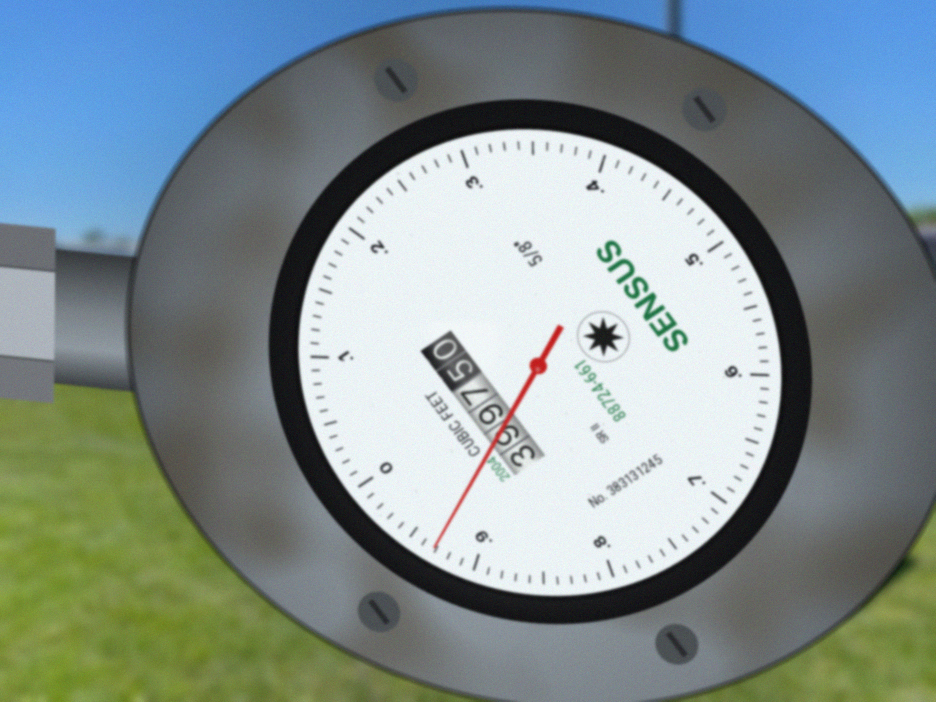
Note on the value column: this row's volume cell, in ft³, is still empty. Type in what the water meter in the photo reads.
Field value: 399749.93 ft³
